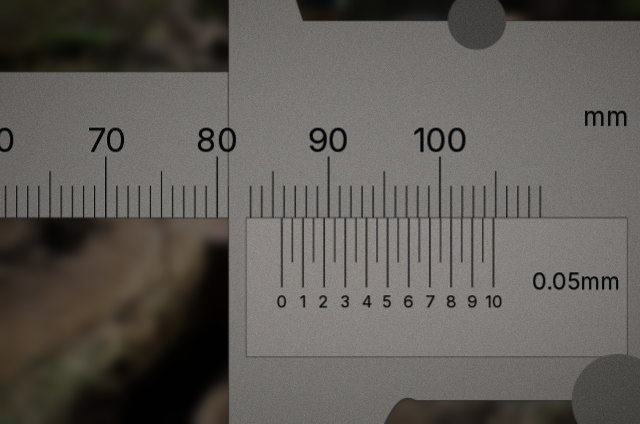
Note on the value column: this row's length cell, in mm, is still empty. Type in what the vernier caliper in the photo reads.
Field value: 85.8 mm
